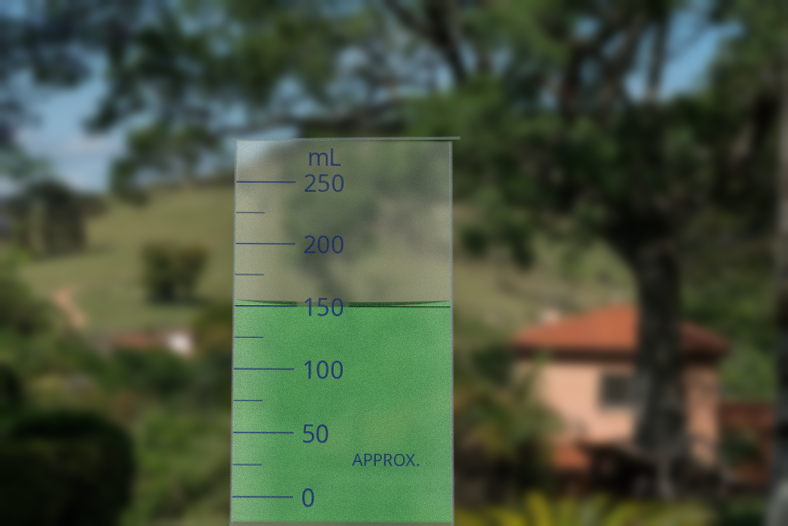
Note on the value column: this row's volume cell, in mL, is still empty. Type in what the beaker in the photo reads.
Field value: 150 mL
